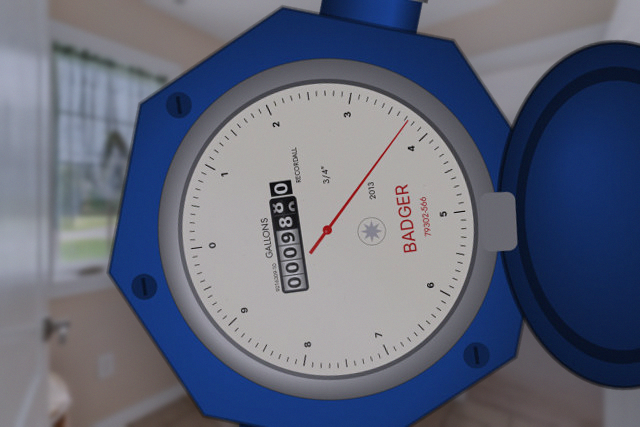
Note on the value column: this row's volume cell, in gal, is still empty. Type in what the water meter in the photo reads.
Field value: 9883.7 gal
